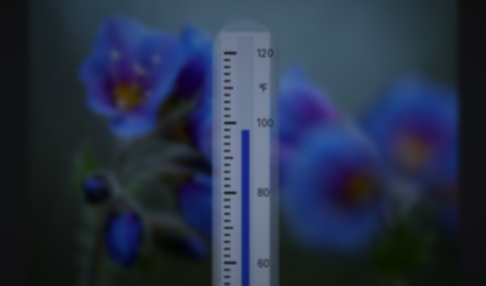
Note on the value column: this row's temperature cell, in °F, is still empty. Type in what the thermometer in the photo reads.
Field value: 98 °F
